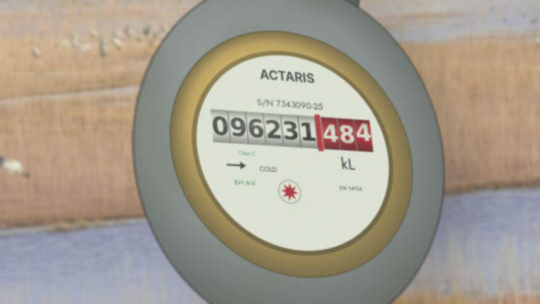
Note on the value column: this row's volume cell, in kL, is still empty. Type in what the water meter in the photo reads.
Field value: 96231.484 kL
